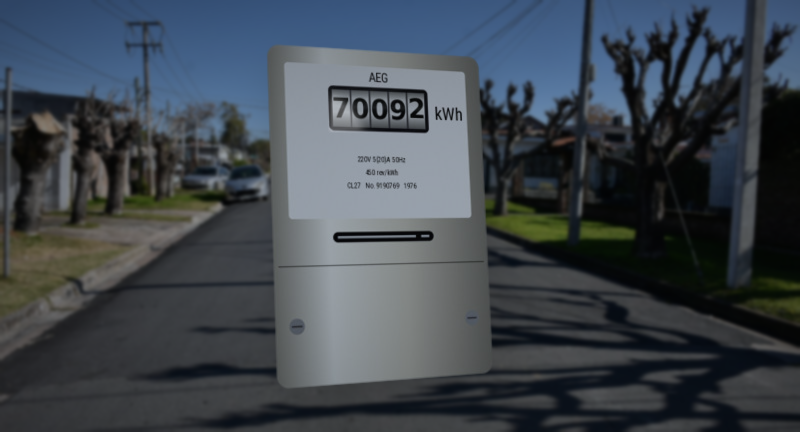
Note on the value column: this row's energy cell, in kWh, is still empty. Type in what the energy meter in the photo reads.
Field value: 70092 kWh
